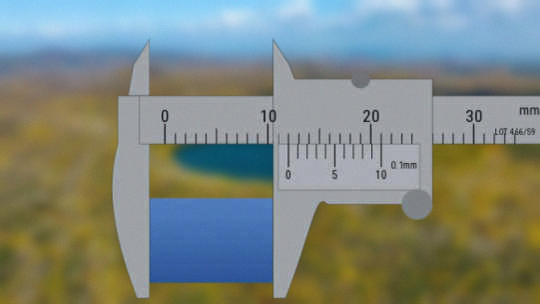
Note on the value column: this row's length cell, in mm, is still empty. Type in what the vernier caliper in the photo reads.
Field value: 12.0 mm
